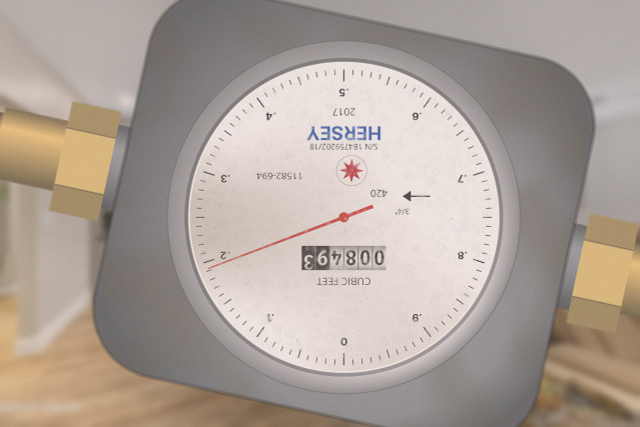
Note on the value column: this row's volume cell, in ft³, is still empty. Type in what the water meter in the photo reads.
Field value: 8493.19 ft³
